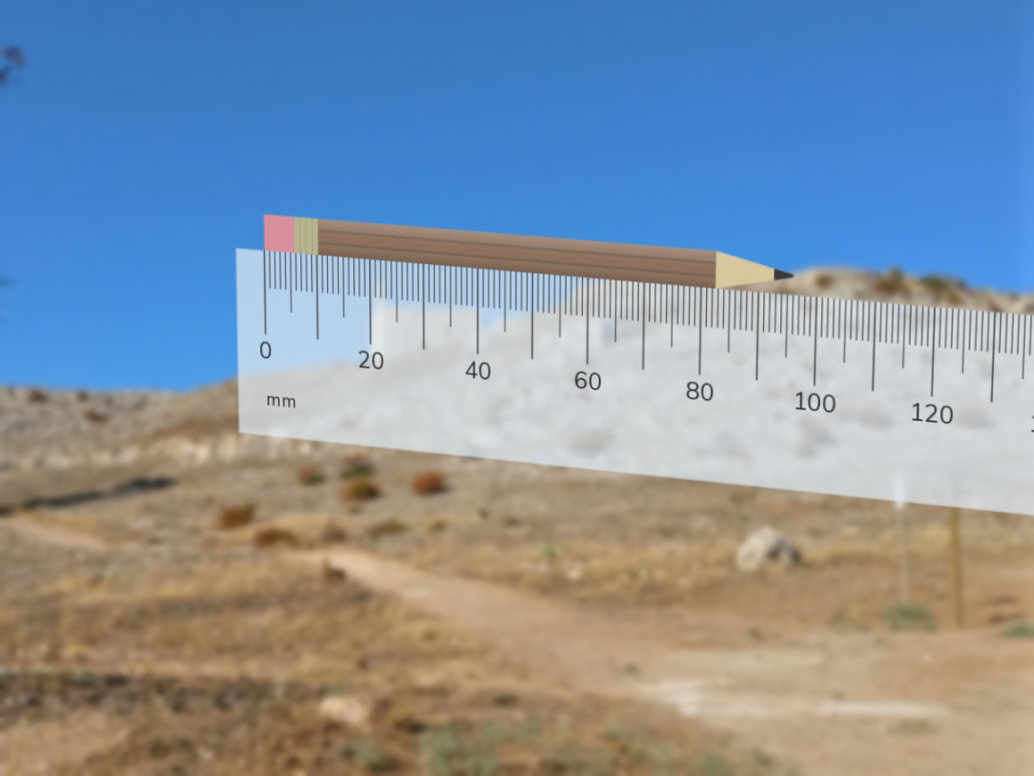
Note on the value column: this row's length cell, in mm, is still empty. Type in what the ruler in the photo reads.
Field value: 96 mm
